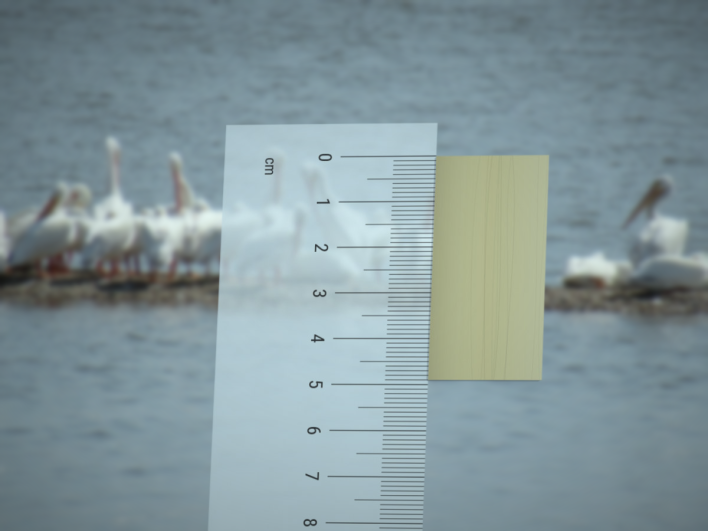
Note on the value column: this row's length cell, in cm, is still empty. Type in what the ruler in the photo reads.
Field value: 4.9 cm
